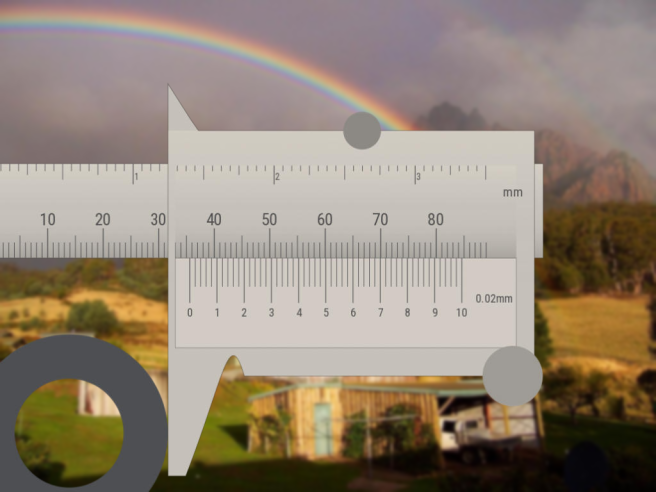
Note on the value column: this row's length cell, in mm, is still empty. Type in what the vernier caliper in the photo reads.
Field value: 35.6 mm
